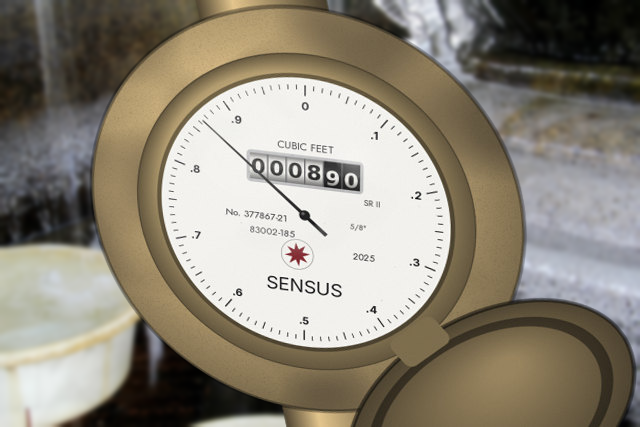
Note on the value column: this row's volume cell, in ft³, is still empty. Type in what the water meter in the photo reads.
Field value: 889.86 ft³
